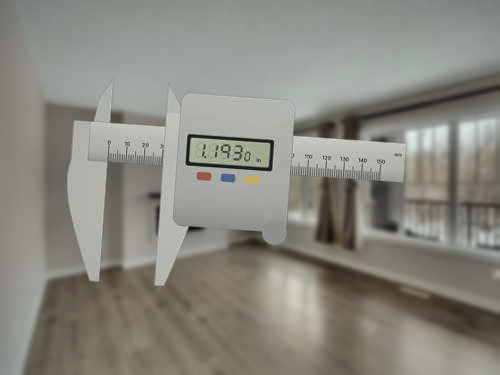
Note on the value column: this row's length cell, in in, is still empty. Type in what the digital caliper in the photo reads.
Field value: 1.1930 in
